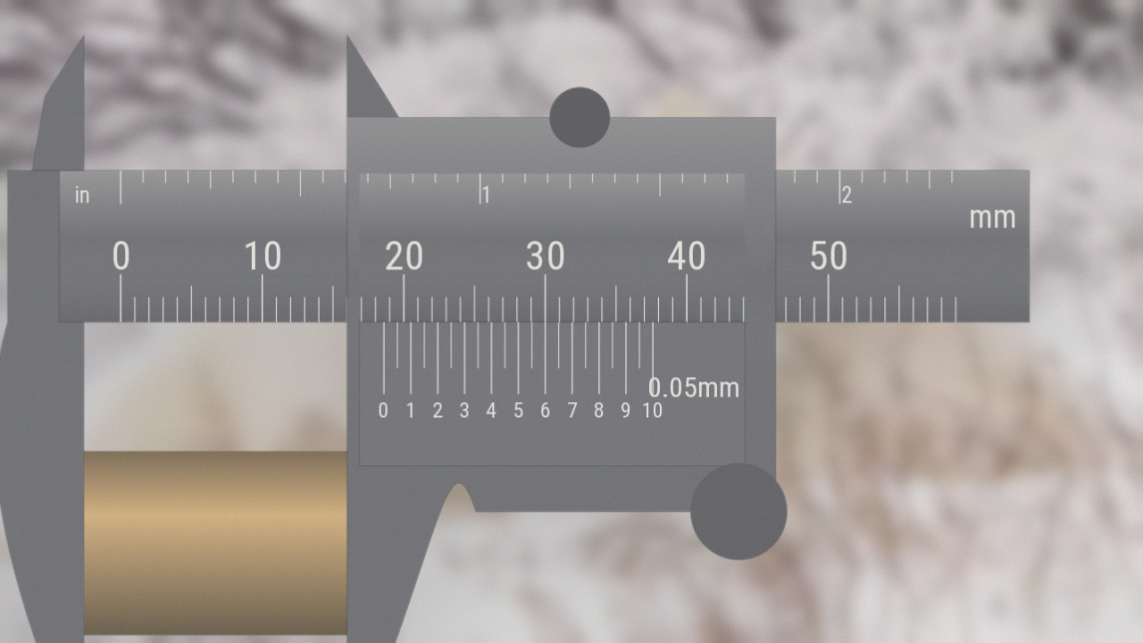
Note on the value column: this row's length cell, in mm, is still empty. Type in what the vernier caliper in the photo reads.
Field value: 18.6 mm
